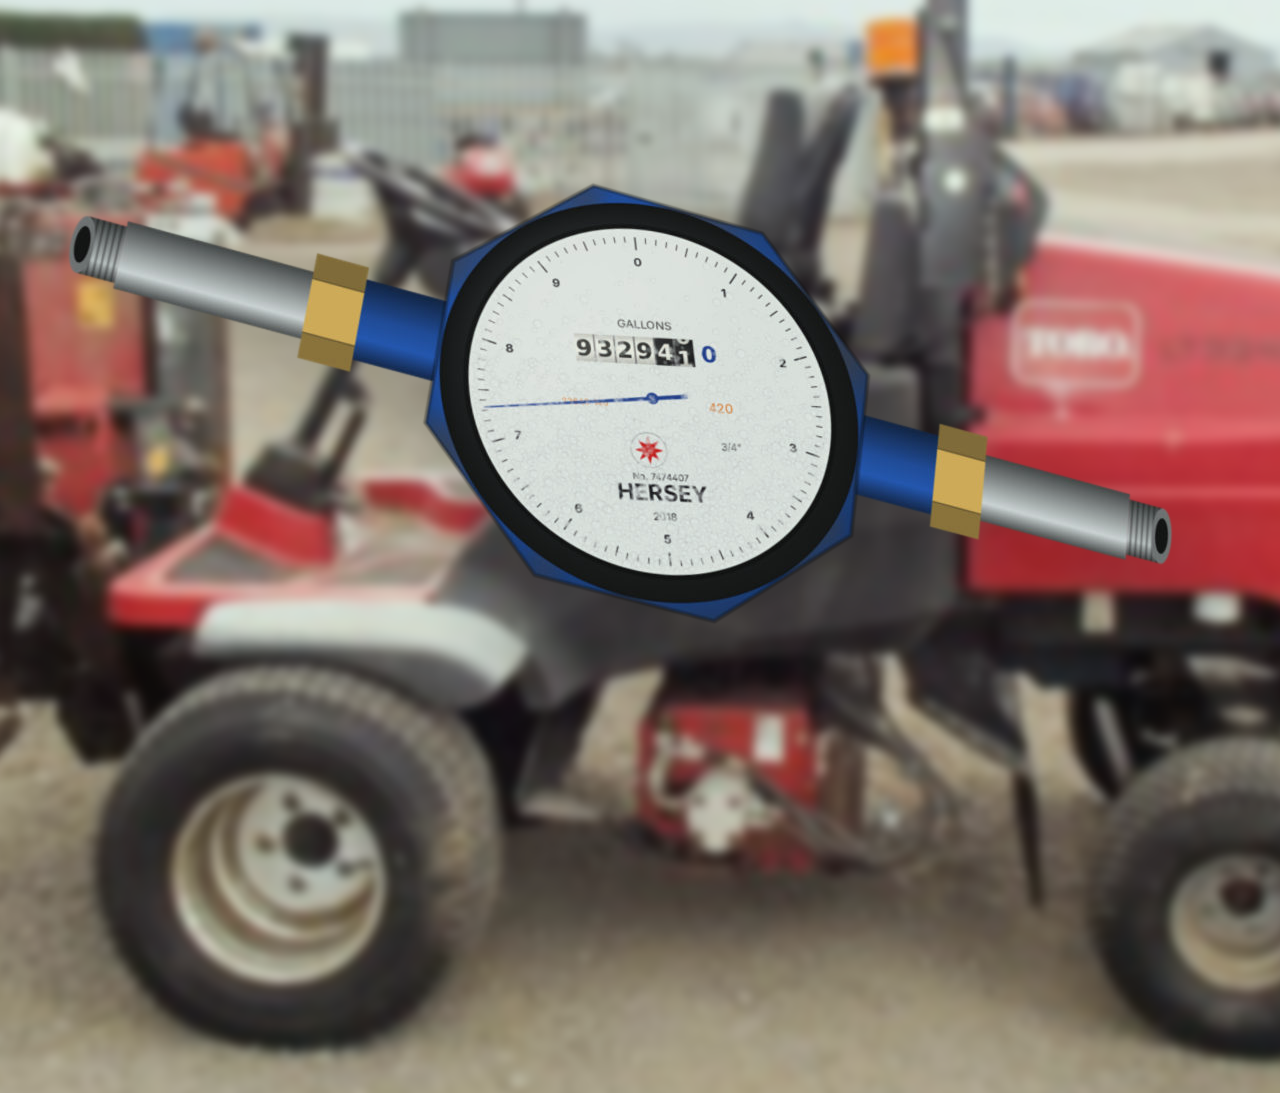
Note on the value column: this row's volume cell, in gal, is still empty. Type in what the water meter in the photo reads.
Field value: 9329407.3 gal
